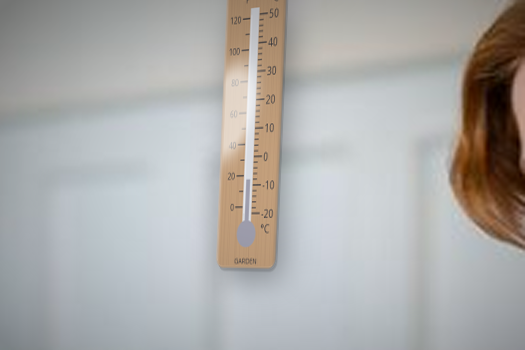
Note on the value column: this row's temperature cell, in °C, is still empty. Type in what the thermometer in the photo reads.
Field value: -8 °C
